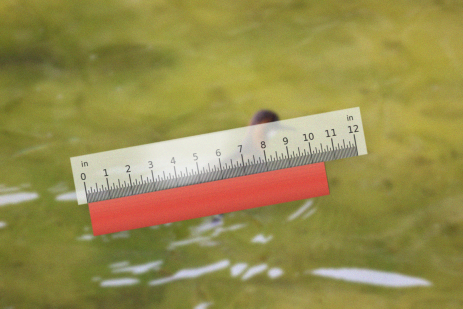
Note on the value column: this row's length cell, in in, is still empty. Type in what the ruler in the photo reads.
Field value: 10.5 in
